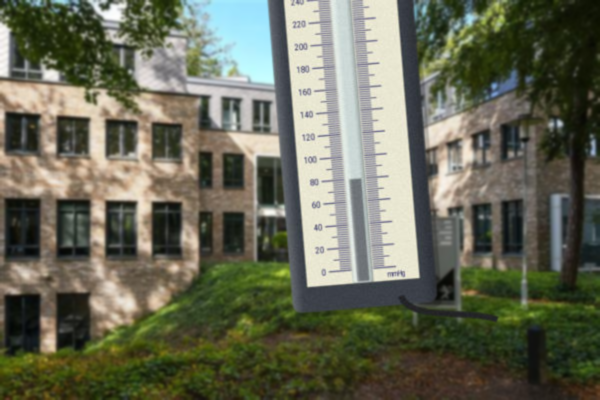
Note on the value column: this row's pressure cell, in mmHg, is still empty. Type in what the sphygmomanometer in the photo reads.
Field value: 80 mmHg
